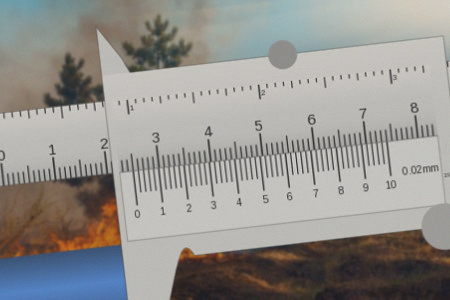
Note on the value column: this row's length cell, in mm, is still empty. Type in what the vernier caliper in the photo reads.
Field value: 25.0 mm
